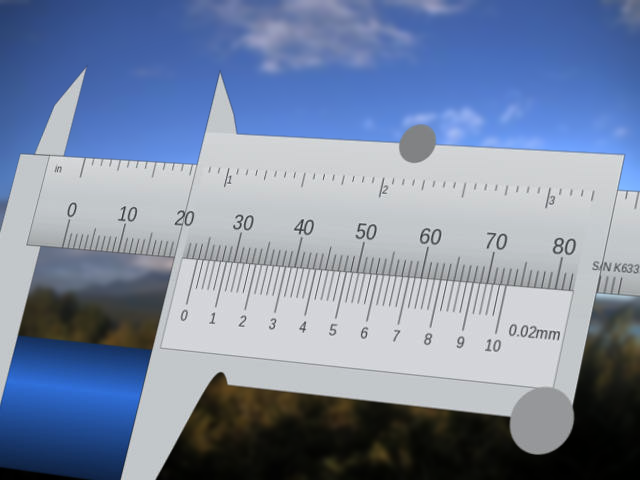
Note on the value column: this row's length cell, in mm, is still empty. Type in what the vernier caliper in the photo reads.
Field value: 23.8 mm
